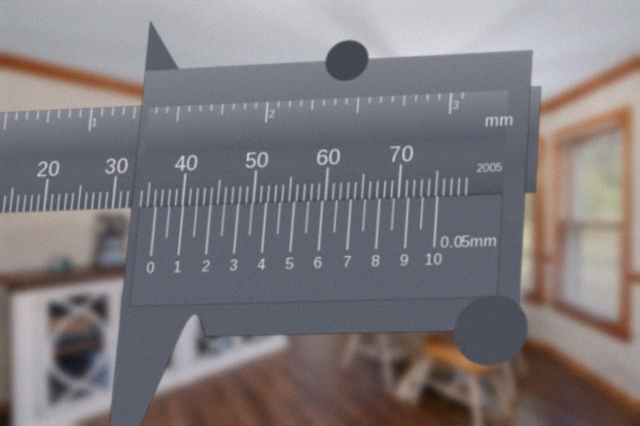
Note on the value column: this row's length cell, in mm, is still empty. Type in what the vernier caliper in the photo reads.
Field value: 36.2 mm
